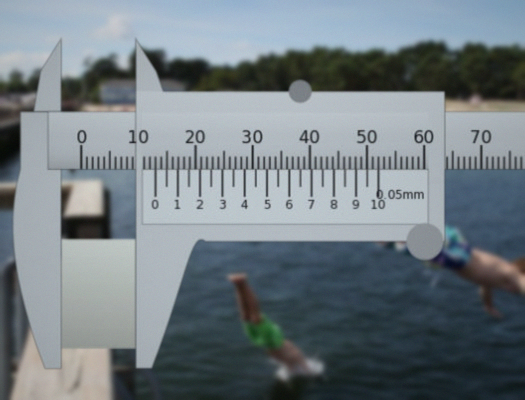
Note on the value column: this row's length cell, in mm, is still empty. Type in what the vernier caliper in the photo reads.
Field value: 13.0 mm
